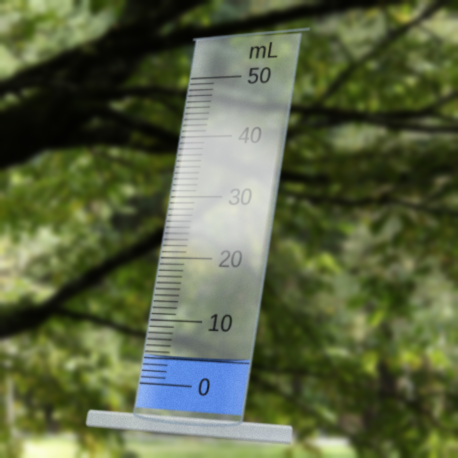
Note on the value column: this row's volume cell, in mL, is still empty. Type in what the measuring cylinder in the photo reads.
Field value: 4 mL
